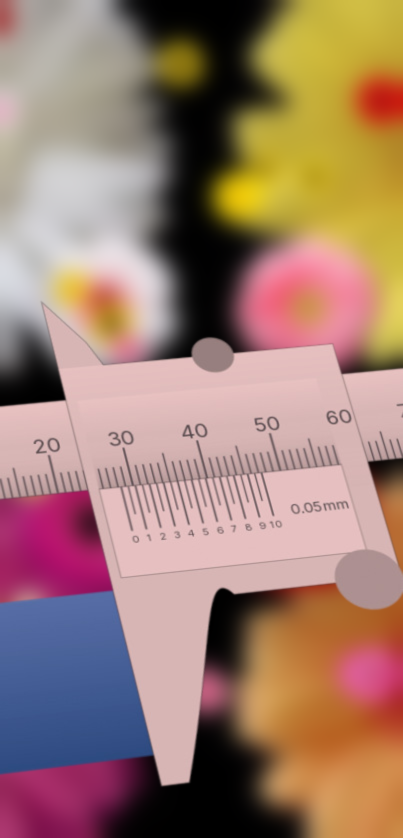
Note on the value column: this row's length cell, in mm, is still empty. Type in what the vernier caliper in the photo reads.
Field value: 28.4 mm
